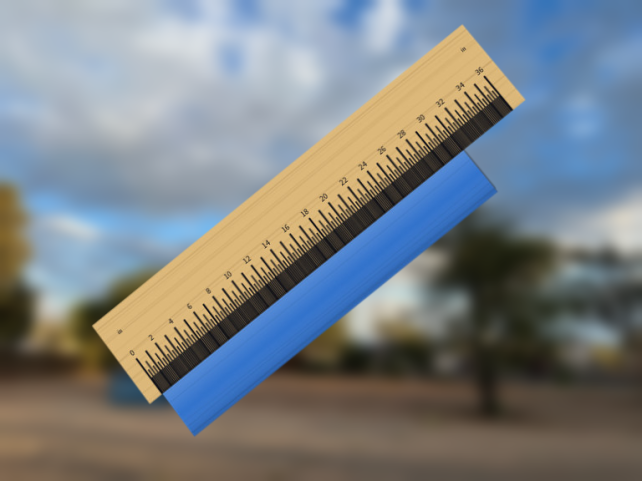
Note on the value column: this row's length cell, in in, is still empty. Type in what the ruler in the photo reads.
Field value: 31 in
